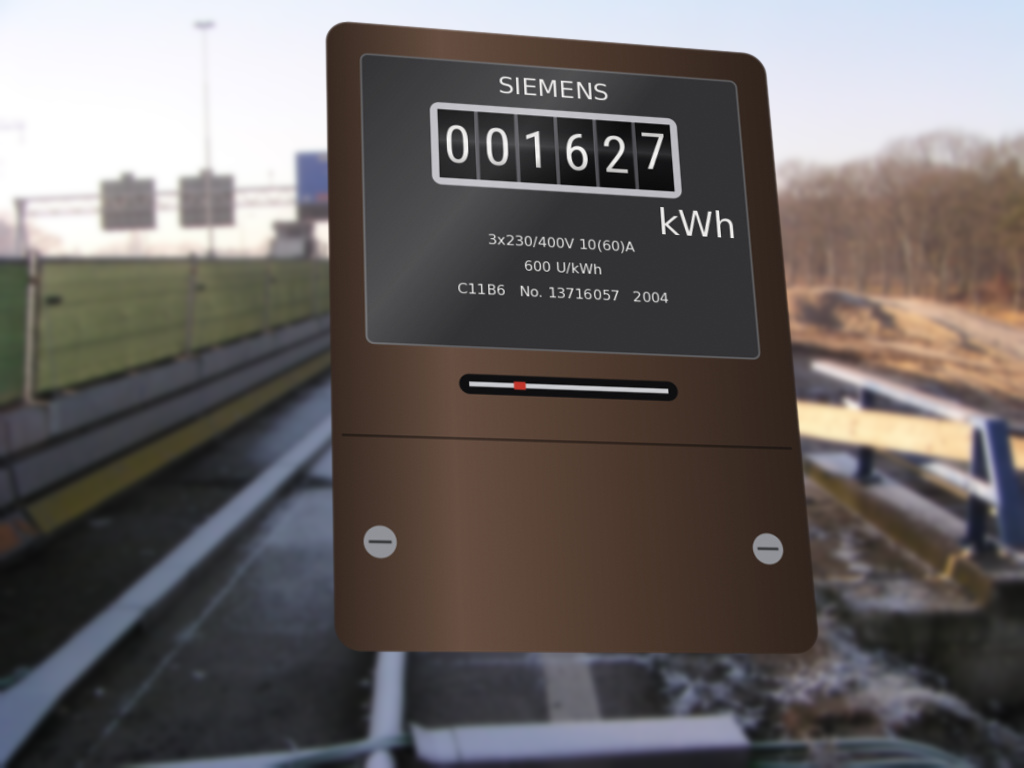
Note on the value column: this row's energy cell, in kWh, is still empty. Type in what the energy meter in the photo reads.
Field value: 1627 kWh
